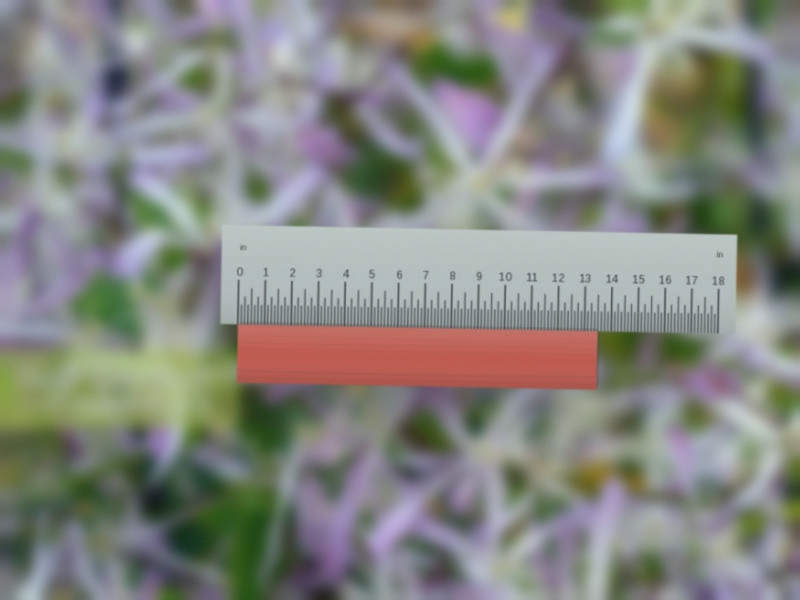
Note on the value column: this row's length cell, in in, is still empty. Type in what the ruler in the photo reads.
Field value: 13.5 in
